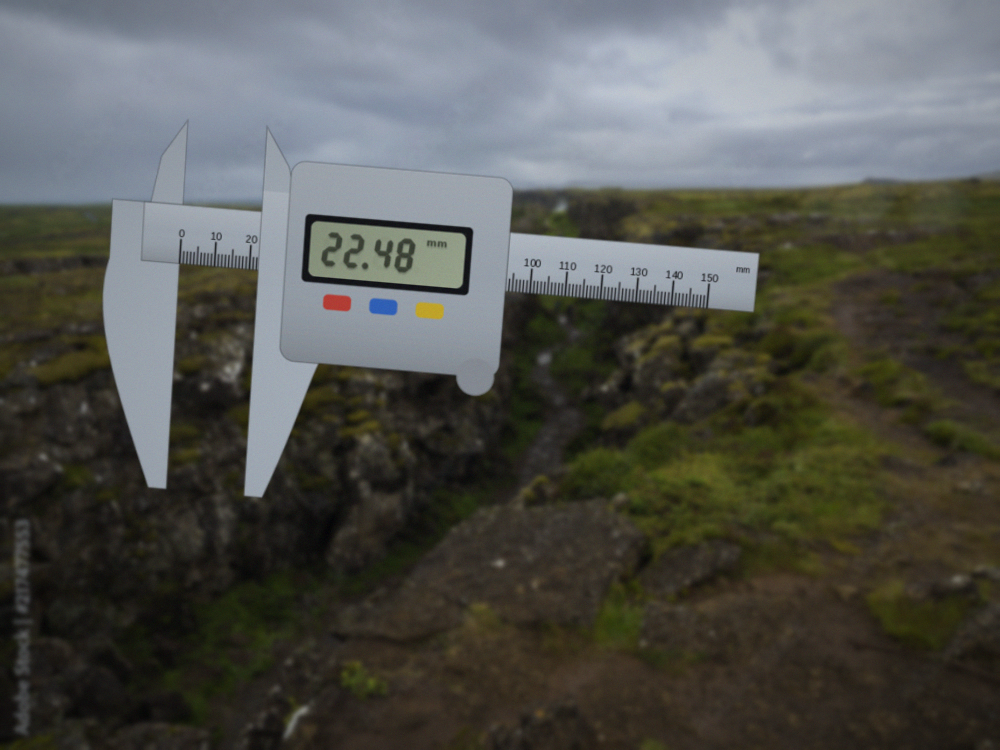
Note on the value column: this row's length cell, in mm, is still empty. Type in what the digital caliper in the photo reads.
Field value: 22.48 mm
